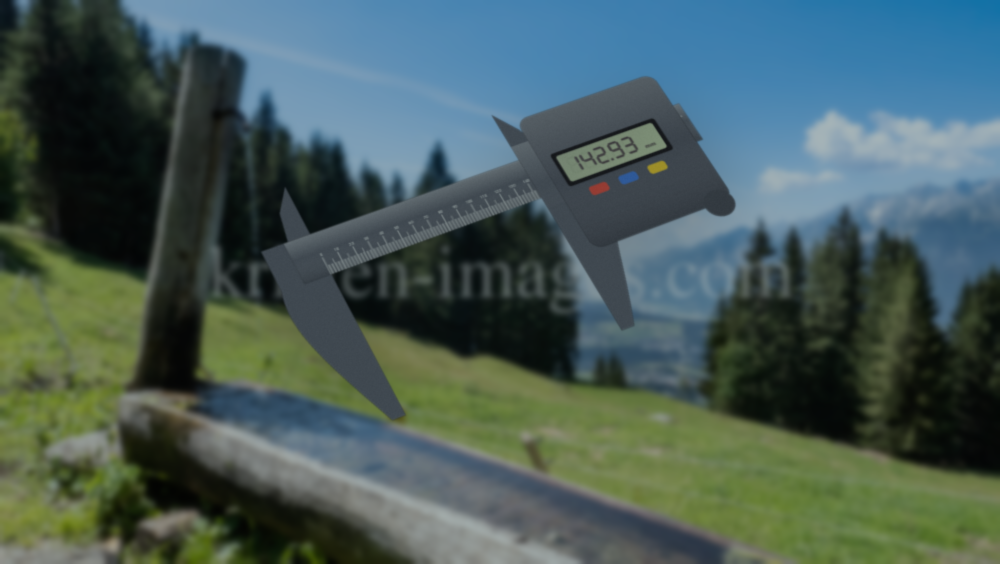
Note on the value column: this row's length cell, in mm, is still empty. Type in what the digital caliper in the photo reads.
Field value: 142.93 mm
